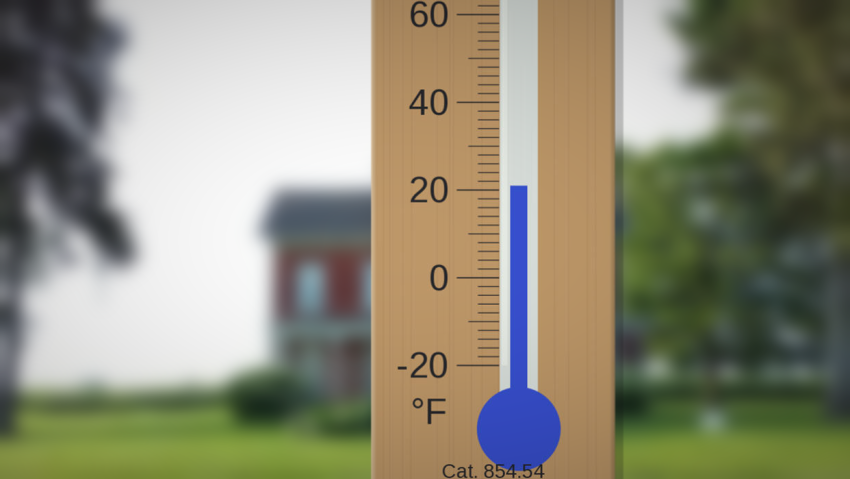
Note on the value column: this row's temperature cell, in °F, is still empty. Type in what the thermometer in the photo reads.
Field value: 21 °F
